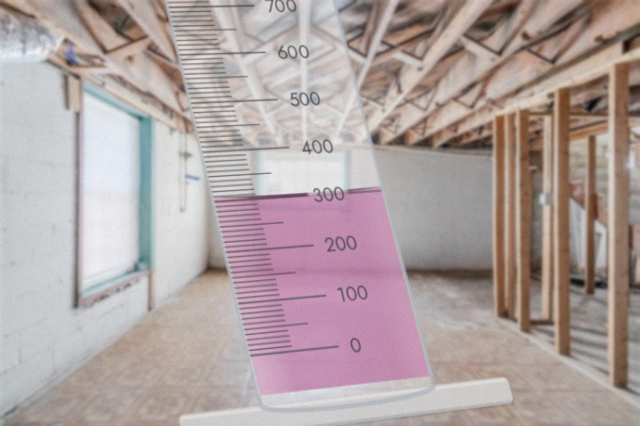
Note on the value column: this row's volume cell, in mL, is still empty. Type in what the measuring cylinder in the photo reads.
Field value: 300 mL
